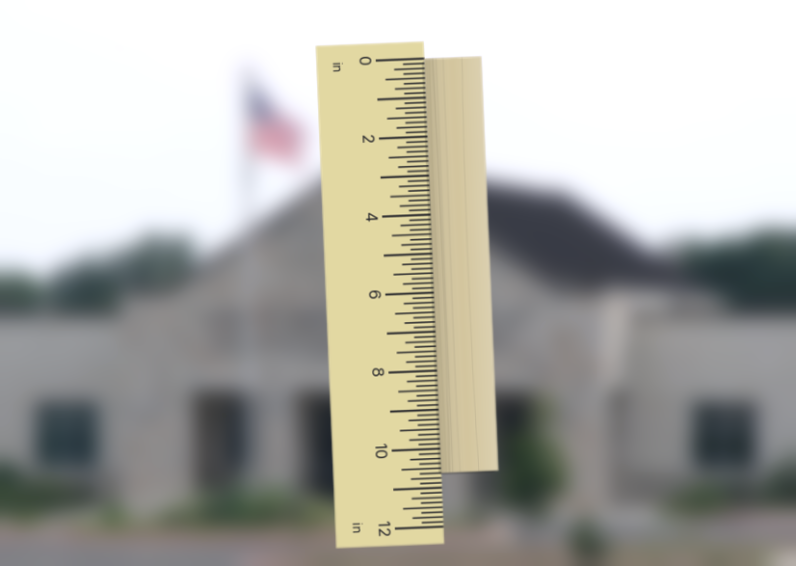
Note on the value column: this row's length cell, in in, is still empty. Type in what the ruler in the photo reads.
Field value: 10.625 in
